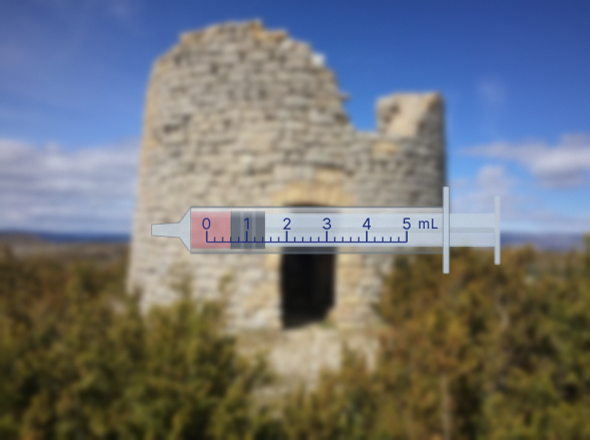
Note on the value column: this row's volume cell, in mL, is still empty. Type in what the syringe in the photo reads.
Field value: 0.6 mL
